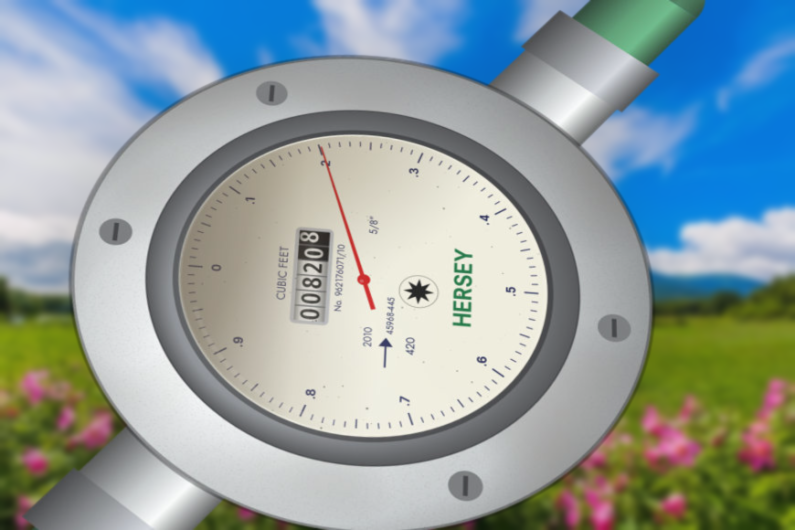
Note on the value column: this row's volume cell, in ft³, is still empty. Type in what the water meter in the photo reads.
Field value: 8208.20 ft³
